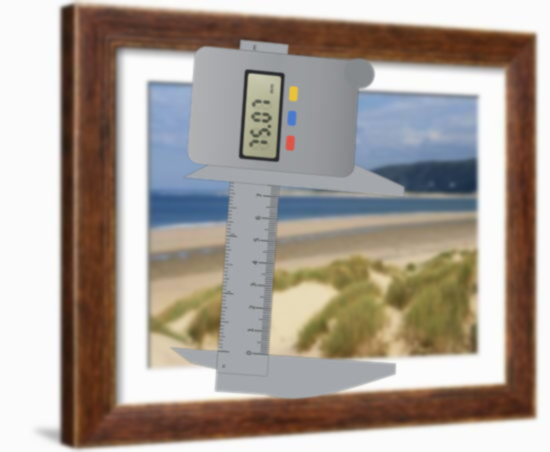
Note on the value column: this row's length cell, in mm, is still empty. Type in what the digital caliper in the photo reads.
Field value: 75.07 mm
